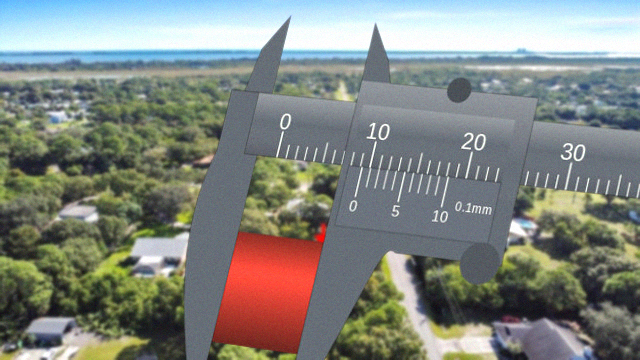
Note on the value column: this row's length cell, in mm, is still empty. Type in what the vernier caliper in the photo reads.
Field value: 9.2 mm
